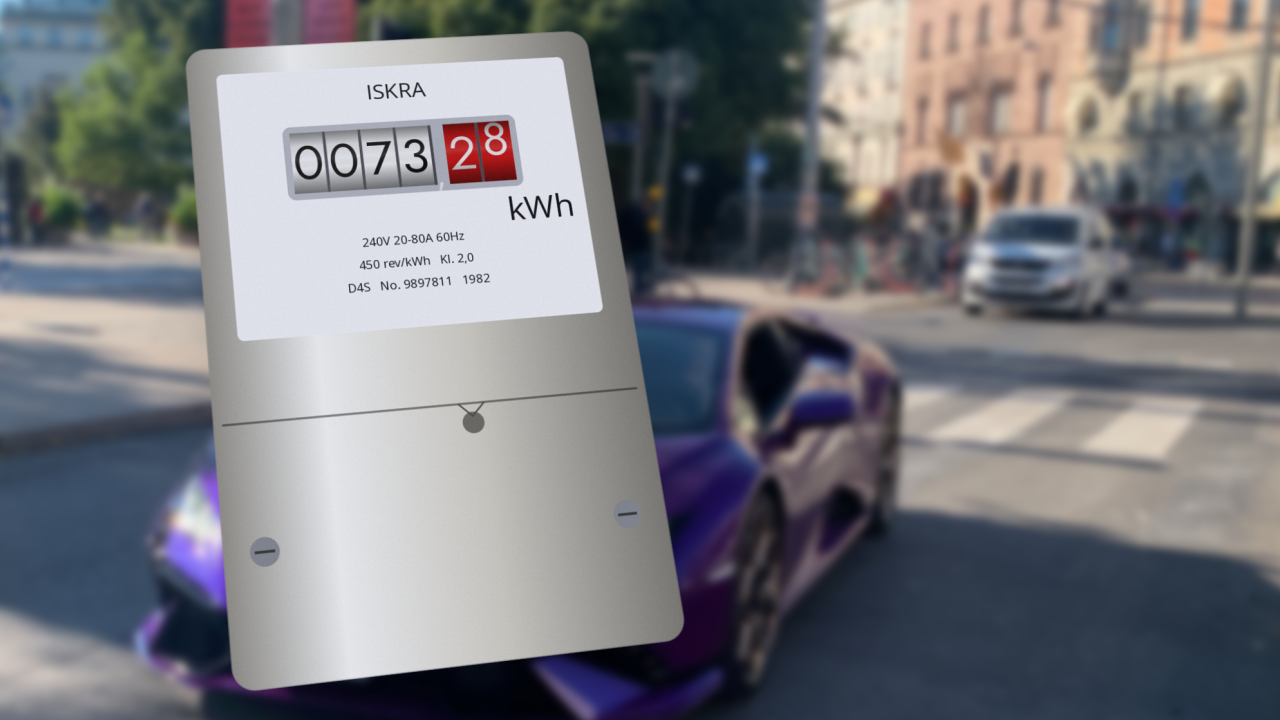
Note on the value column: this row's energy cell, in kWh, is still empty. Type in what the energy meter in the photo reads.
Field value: 73.28 kWh
